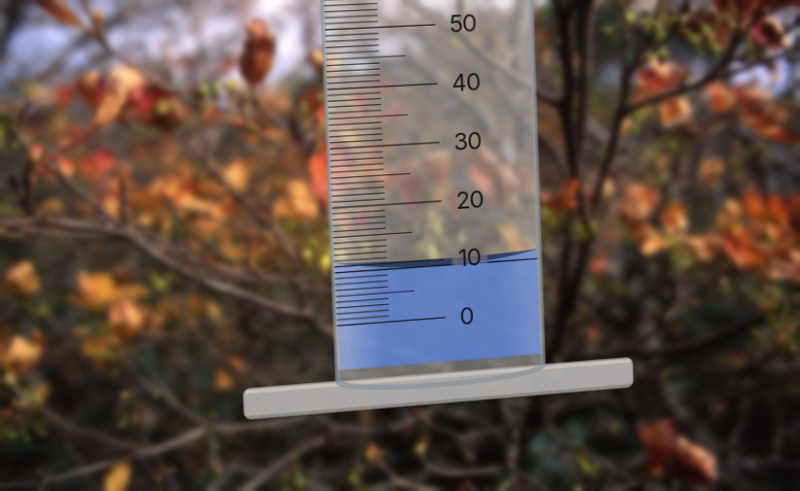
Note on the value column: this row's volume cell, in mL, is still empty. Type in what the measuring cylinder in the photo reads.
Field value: 9 mL
